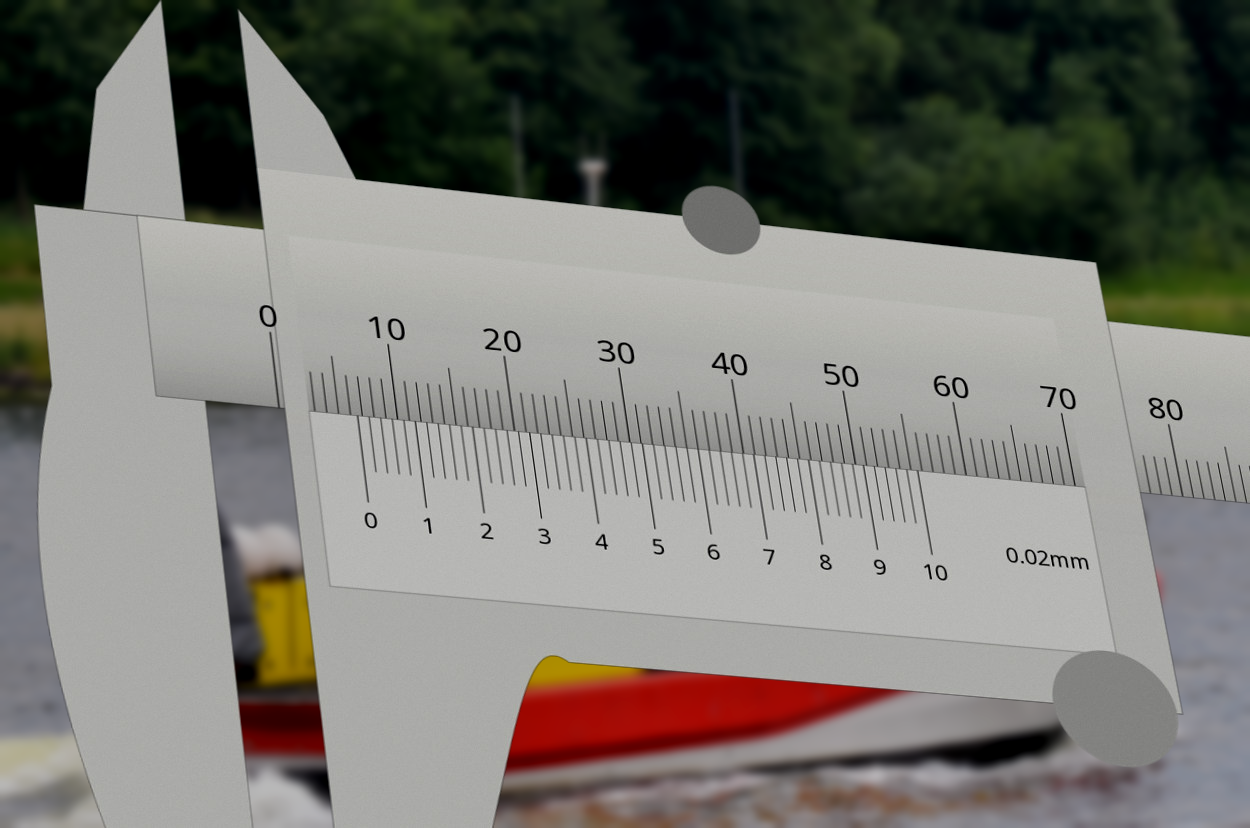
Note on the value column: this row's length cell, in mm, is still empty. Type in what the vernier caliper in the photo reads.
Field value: 6.6 mm
